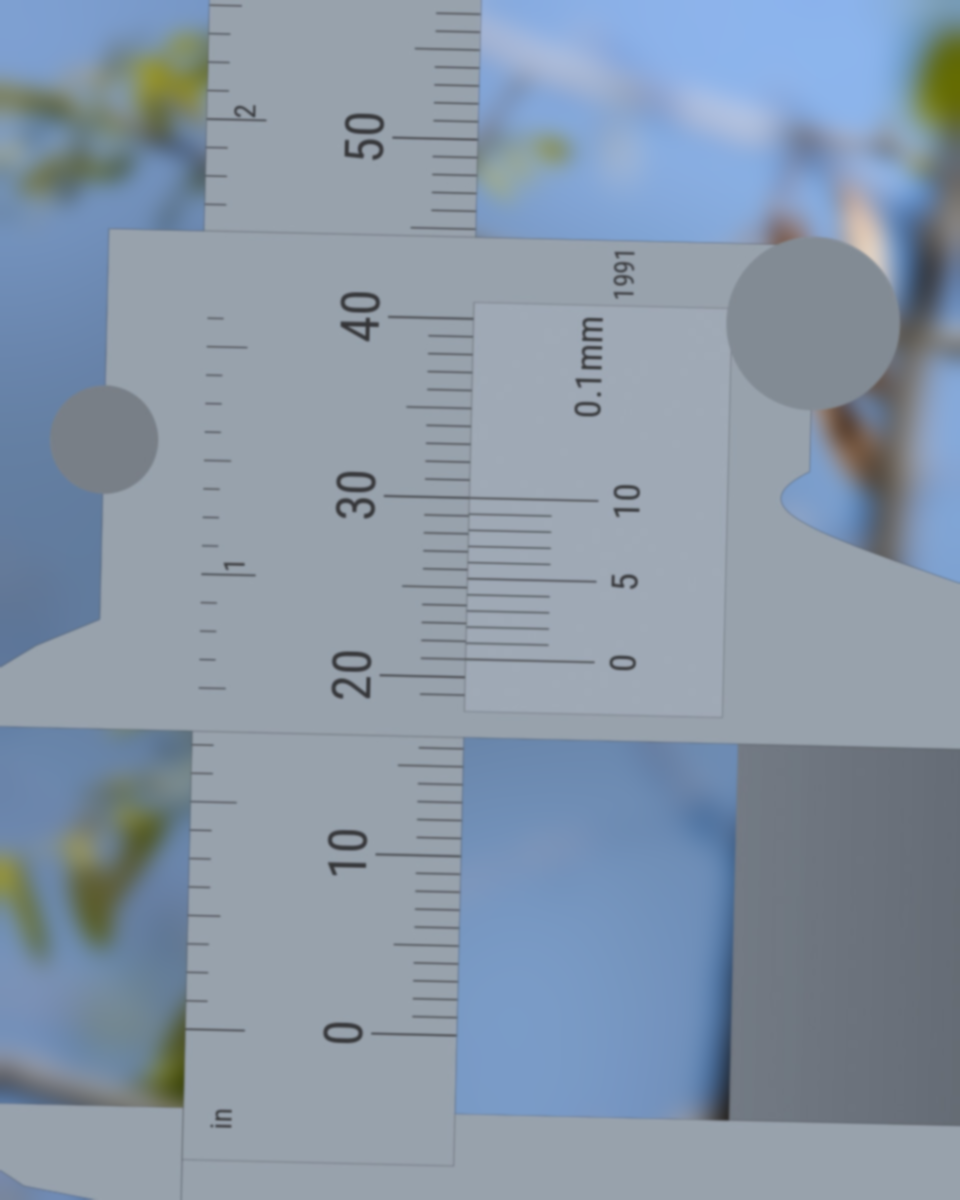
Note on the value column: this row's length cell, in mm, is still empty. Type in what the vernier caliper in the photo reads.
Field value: 21.0 mm
